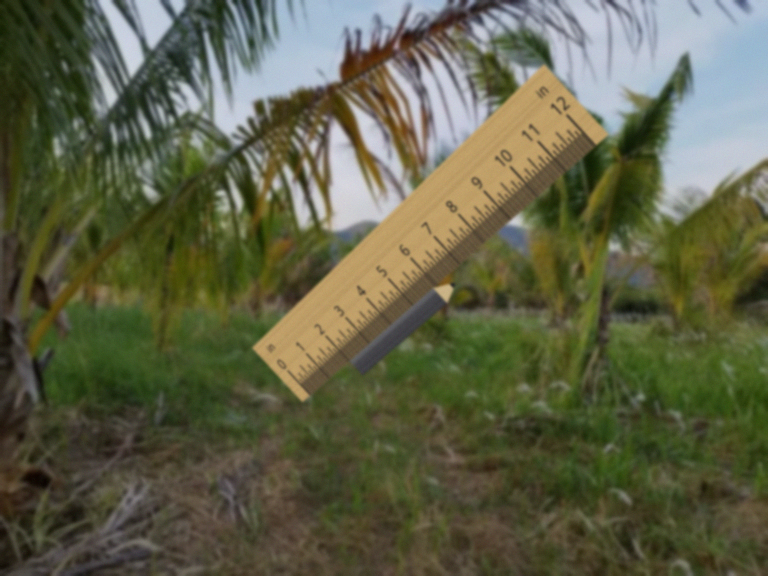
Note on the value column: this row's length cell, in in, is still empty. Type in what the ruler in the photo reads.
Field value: 4.5 in
